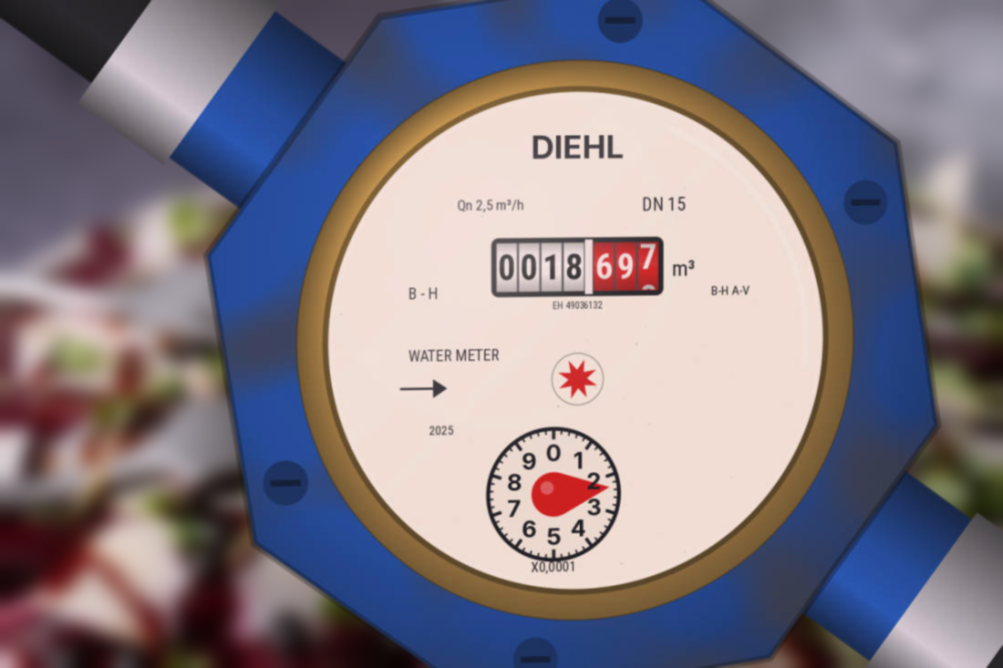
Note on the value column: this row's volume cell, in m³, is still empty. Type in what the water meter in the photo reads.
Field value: 18.6972 m³
